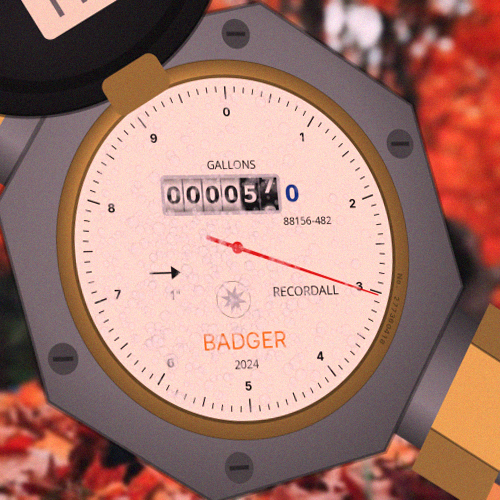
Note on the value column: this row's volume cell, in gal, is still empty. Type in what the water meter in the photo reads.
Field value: 573.0 gal
